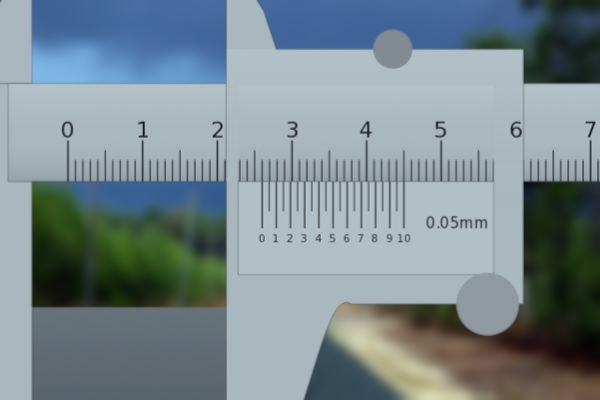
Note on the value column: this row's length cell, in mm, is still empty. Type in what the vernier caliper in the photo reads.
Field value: 26.0 mm
